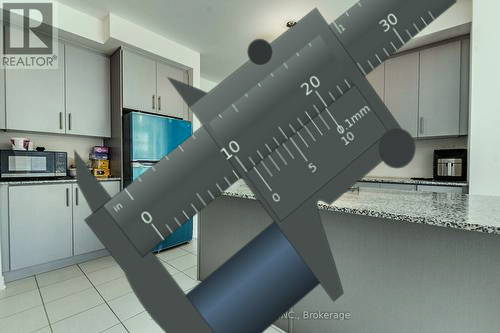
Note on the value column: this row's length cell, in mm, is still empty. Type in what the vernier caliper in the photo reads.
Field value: 10.8 mm
